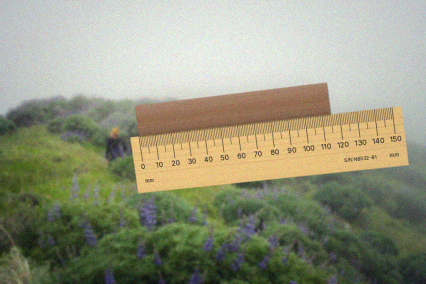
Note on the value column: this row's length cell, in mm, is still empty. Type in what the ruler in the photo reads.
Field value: 115 mm
